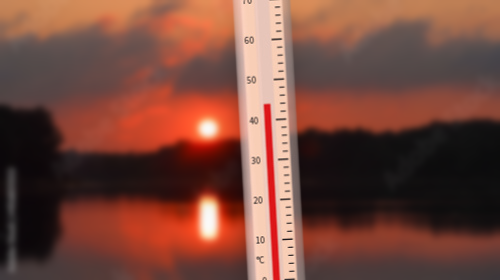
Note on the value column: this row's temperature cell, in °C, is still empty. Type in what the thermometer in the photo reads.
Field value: 44 °C
